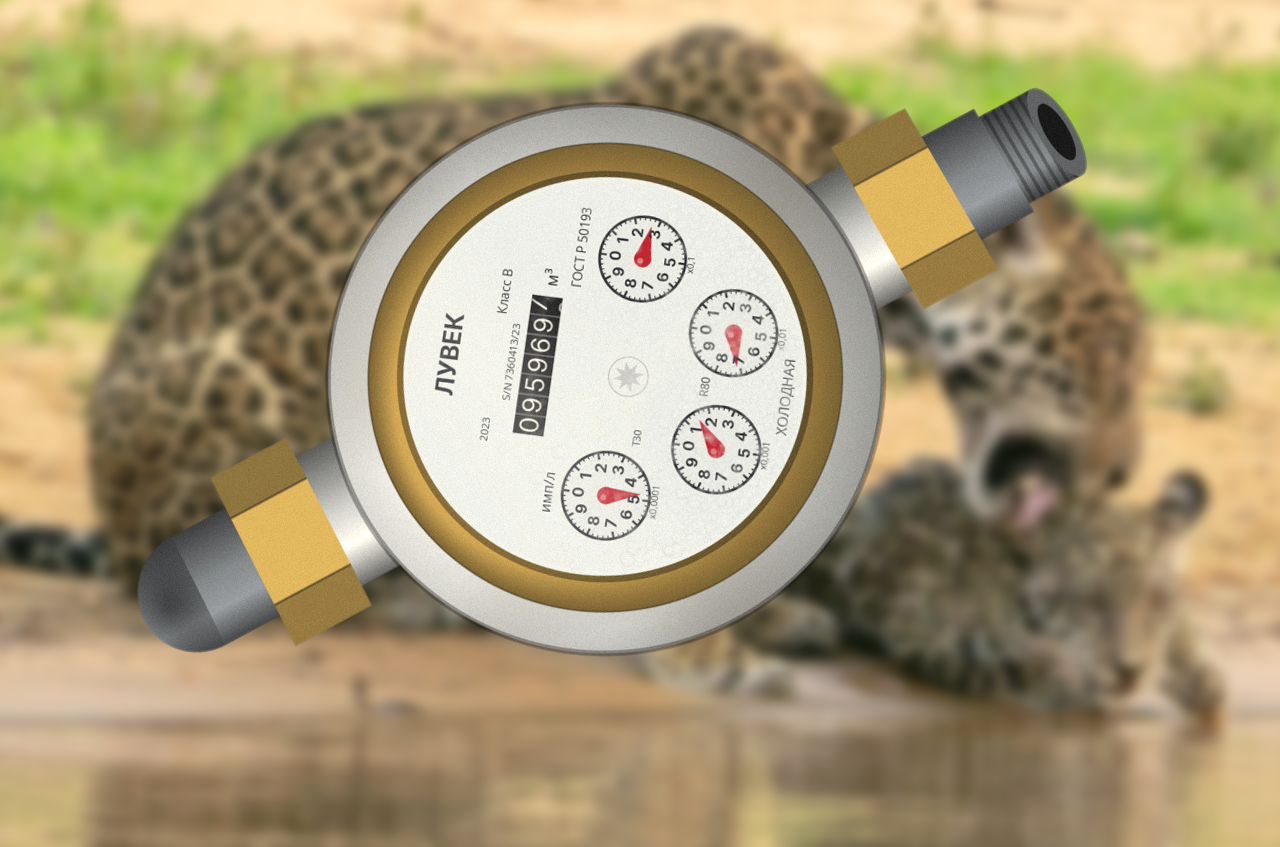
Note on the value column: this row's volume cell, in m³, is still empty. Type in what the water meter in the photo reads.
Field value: 959697.2714 m³
